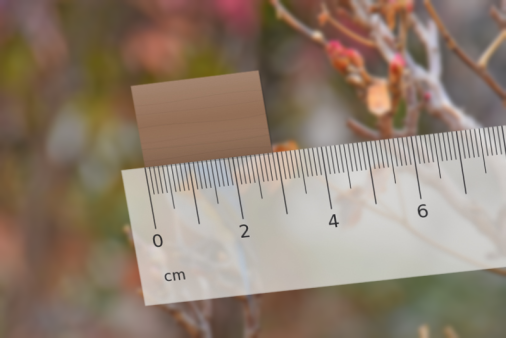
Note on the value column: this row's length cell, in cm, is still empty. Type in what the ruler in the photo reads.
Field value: 2.9 cm
